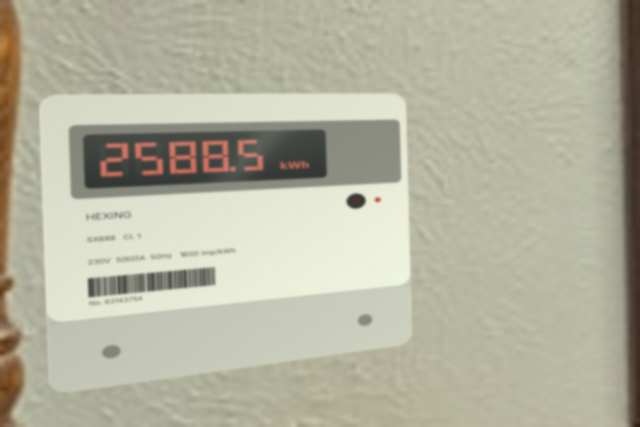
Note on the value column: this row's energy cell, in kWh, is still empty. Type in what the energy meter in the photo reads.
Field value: 2588.5 kWh
